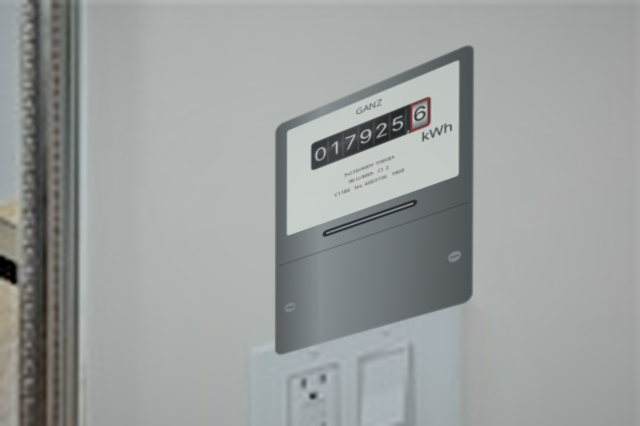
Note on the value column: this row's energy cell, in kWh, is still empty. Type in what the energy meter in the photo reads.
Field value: 17925.6 kWh
